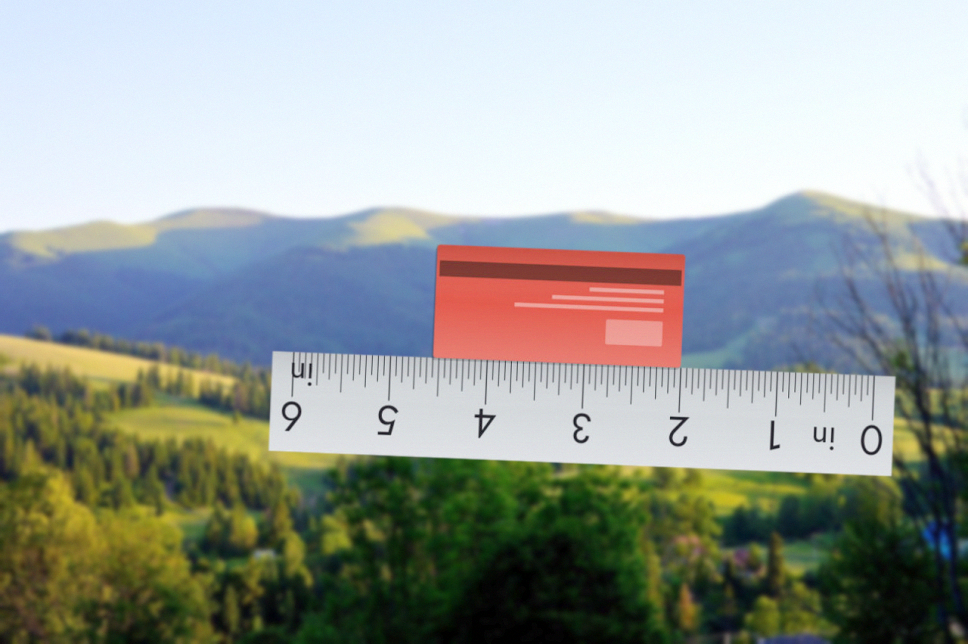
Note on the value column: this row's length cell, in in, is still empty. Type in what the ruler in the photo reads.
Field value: 2.5625 in
